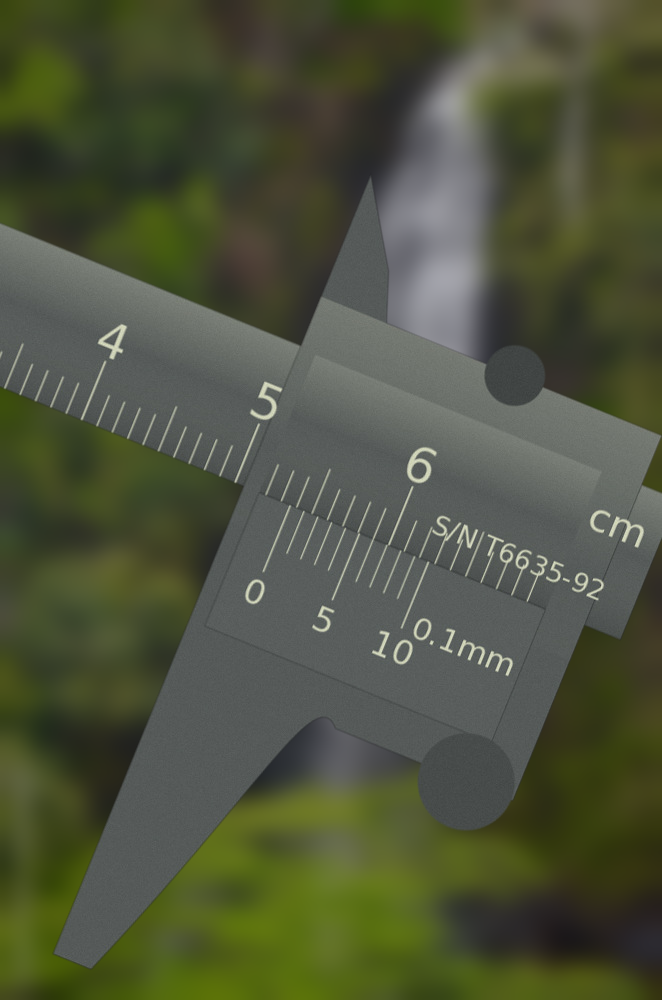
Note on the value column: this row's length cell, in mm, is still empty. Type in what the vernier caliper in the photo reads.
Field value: 53.6 mm
